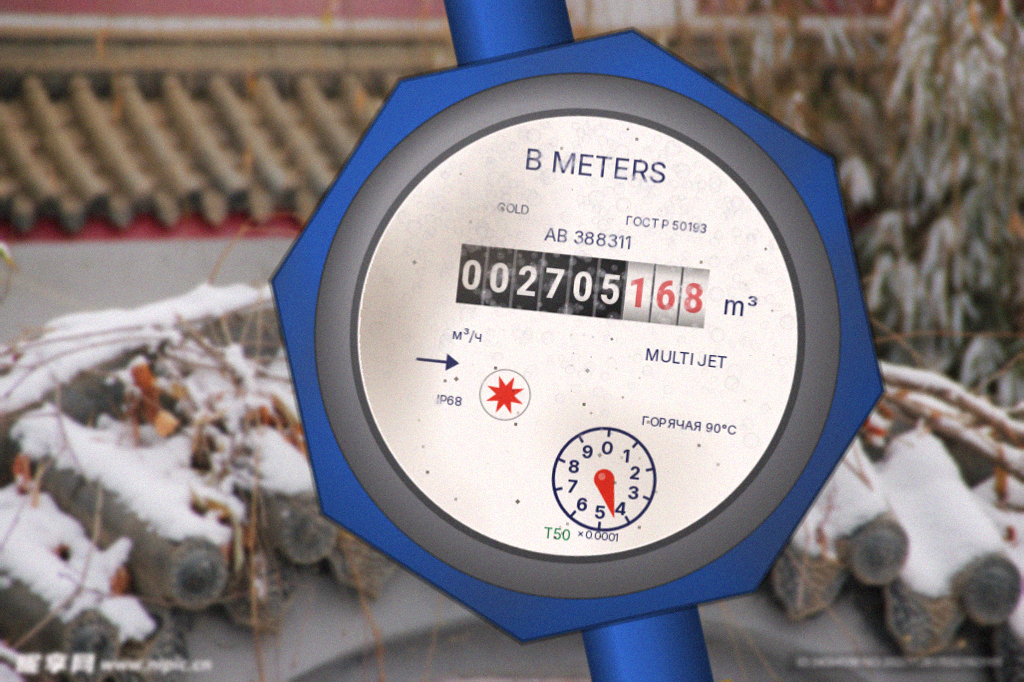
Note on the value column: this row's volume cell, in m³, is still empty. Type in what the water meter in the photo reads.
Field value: 2705.1684 m³
